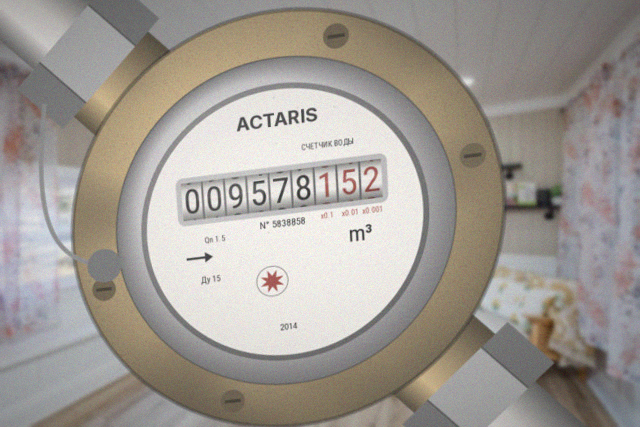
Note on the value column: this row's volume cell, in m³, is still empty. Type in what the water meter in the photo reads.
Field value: 9578.152 m³
